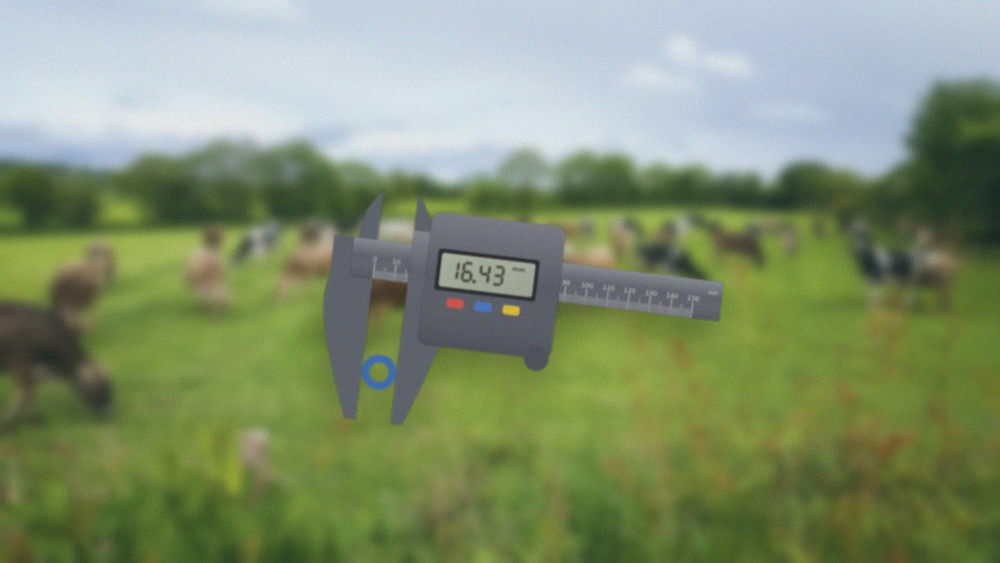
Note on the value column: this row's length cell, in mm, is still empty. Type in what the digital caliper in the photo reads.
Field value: 16.43 mm
